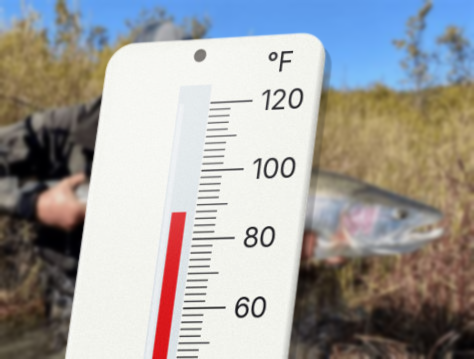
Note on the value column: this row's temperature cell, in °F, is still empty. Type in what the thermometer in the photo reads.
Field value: 88 °F
